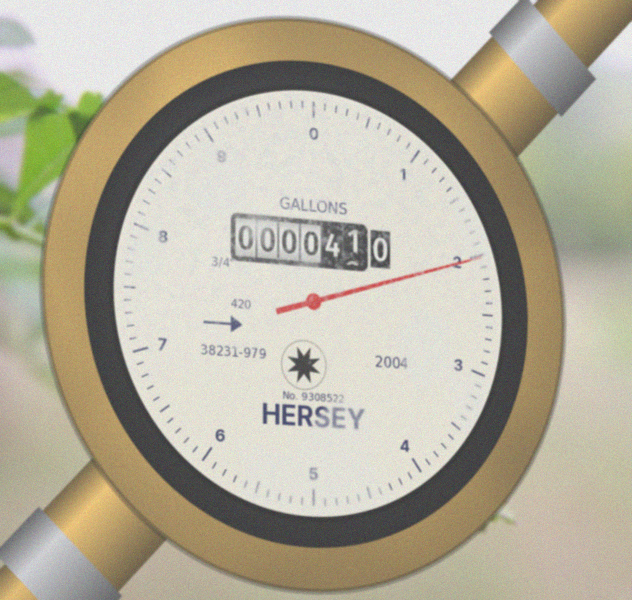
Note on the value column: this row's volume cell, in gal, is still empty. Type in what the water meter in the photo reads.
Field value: 412.0 gal
